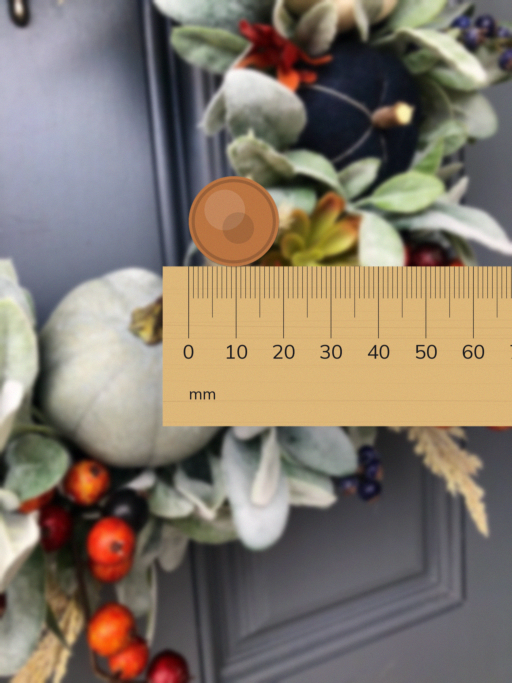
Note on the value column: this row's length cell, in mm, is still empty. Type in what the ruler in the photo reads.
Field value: 19 mm
